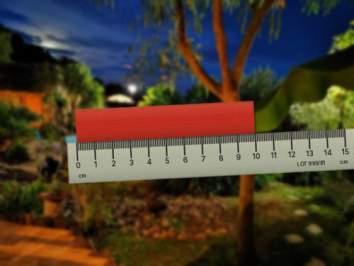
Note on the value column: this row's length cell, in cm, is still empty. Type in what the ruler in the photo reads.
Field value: 10 cm
